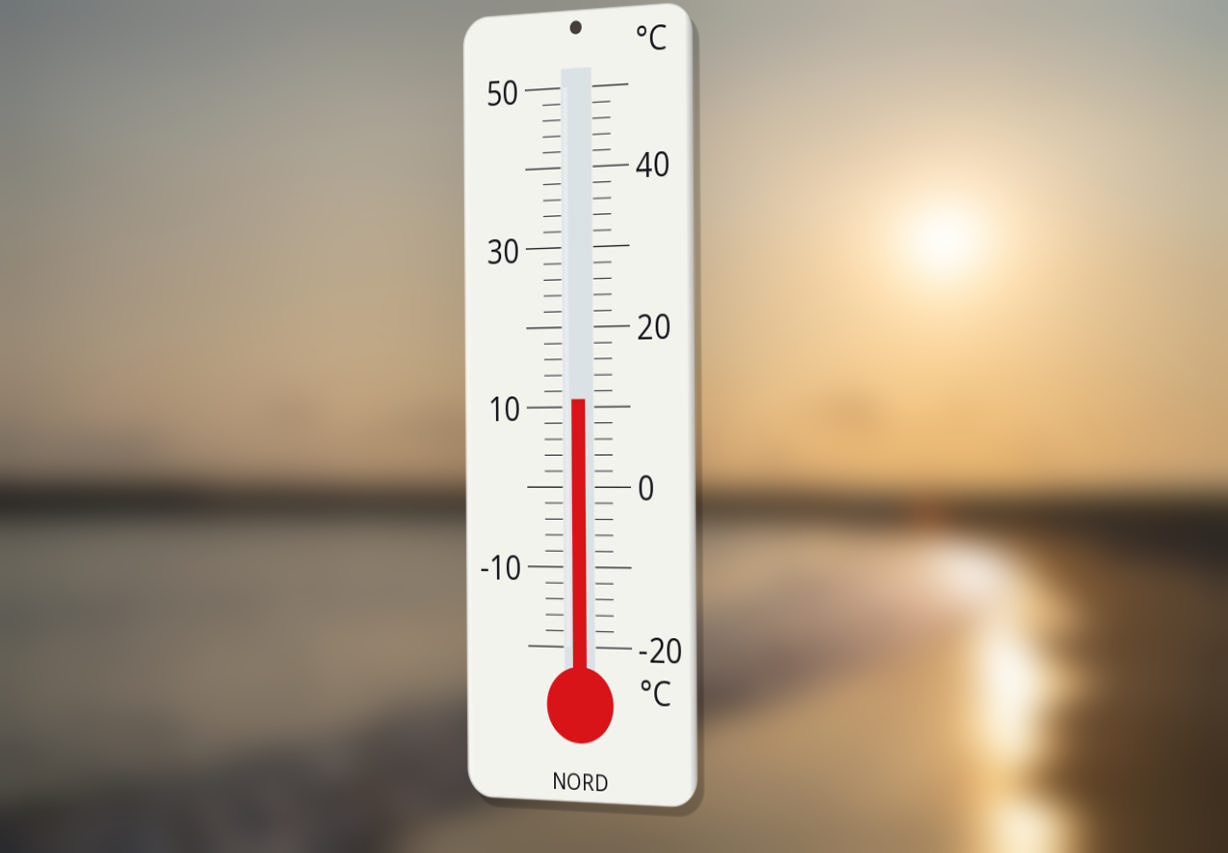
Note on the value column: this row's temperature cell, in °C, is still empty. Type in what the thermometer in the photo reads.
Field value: 11 °C
